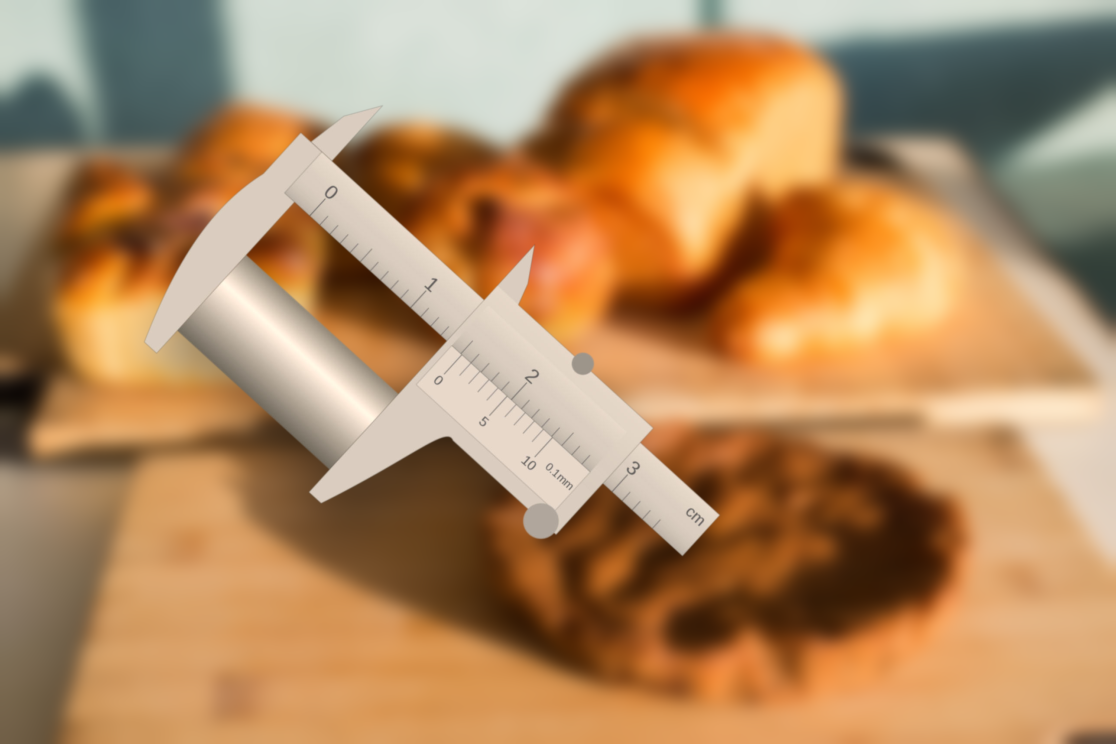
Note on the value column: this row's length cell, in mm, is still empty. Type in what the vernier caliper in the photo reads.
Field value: 15.1 mm
